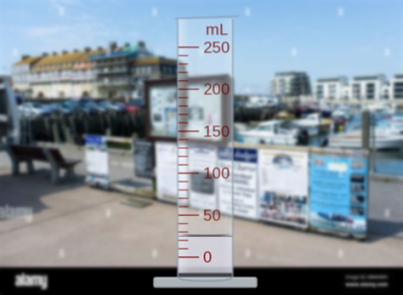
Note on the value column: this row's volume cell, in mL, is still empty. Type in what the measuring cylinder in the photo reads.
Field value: 25 mL
